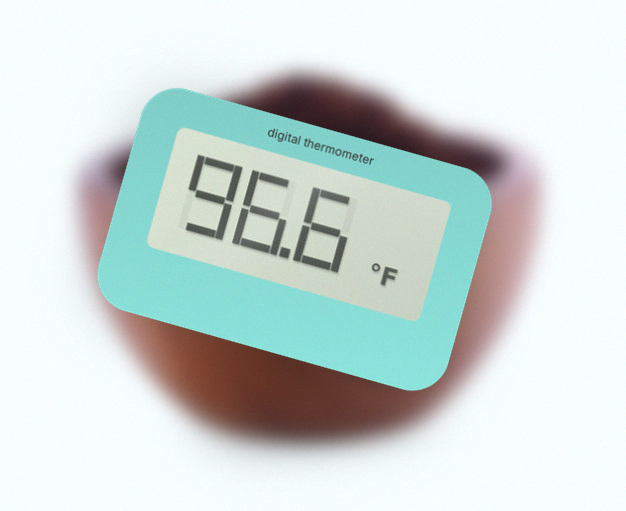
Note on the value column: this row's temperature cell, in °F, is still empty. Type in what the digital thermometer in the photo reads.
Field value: 96.6 °F
